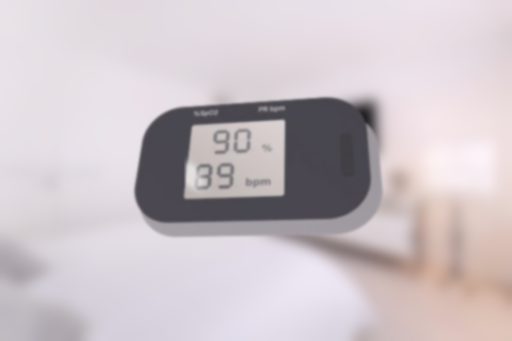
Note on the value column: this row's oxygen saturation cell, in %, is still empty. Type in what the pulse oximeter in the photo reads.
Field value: 90 %
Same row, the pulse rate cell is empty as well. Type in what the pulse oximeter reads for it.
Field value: 89 bpm
